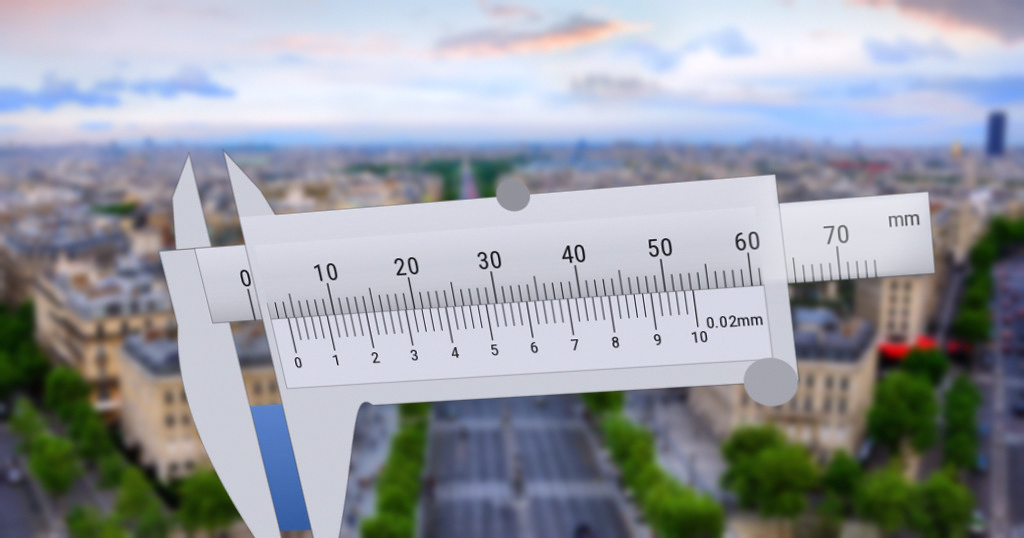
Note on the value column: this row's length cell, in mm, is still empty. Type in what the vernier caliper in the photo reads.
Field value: 4.2 mm
